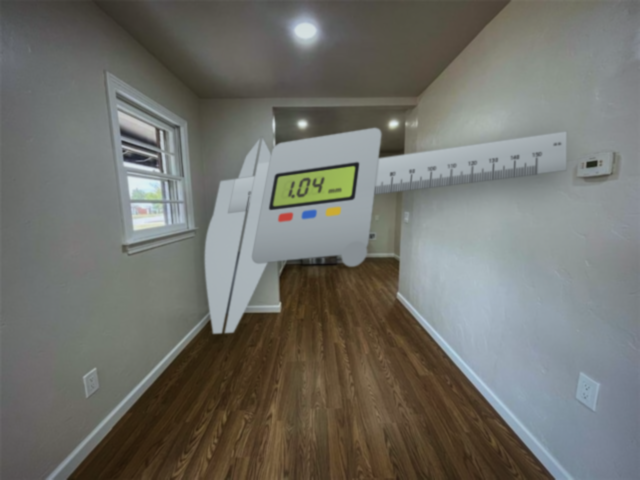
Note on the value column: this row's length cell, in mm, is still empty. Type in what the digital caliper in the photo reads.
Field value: 1.04 mm
